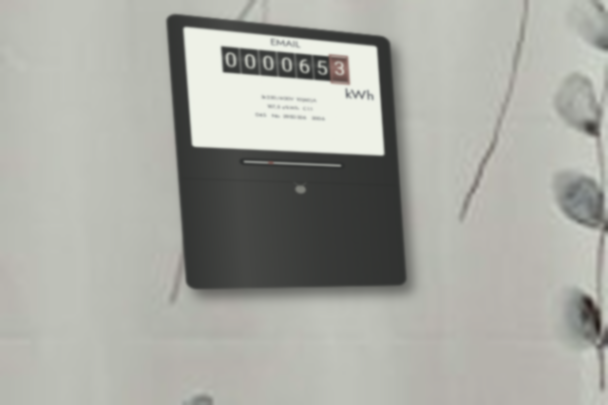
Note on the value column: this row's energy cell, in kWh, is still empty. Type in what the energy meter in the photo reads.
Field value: 65.3 kWh
